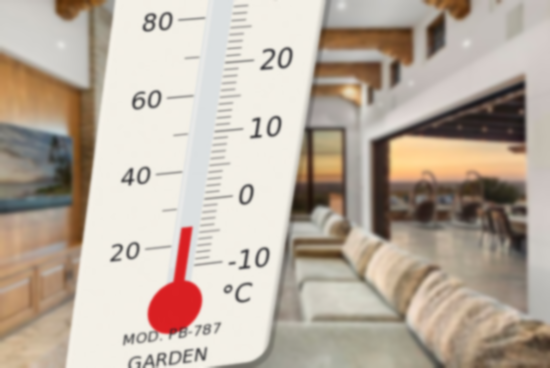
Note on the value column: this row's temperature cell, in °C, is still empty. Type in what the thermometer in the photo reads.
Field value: -4 °C
